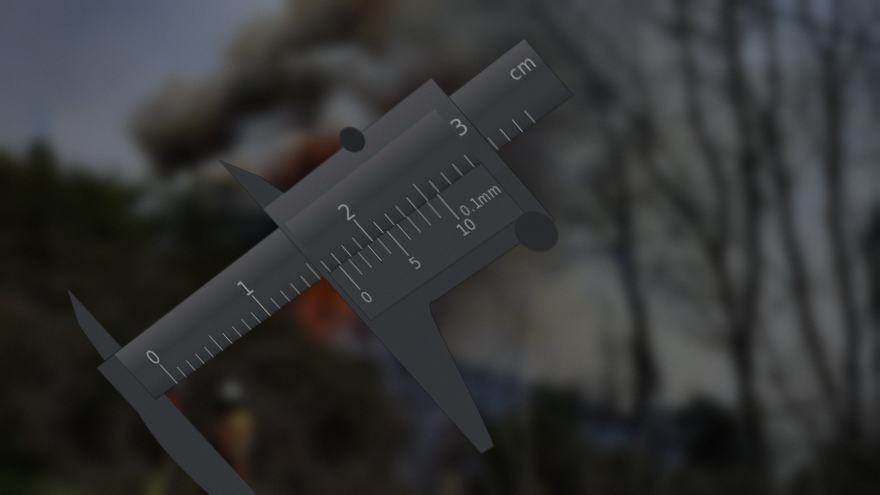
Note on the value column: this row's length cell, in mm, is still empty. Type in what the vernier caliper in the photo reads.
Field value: 16.8 mm
